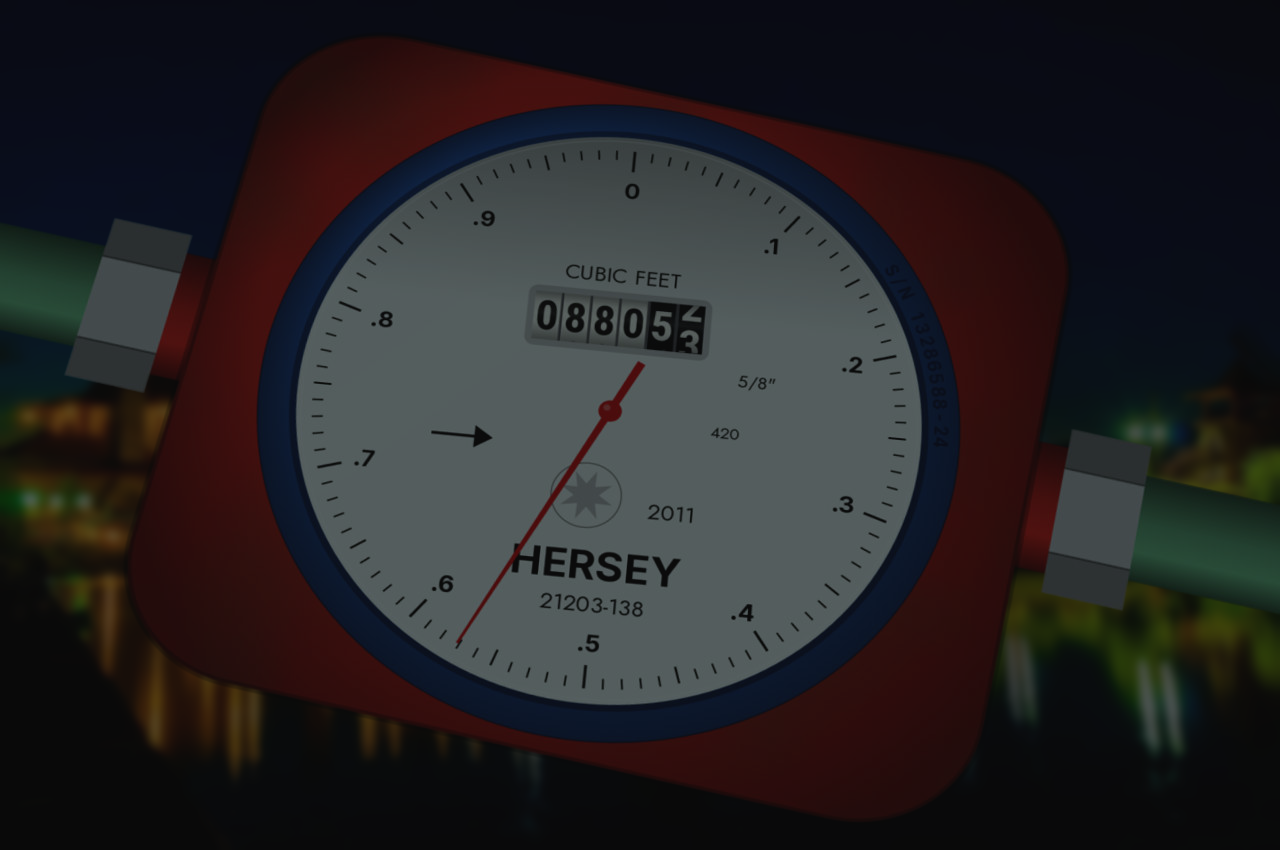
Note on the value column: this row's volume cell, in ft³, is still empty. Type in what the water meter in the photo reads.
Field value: 88052.57 ft³
